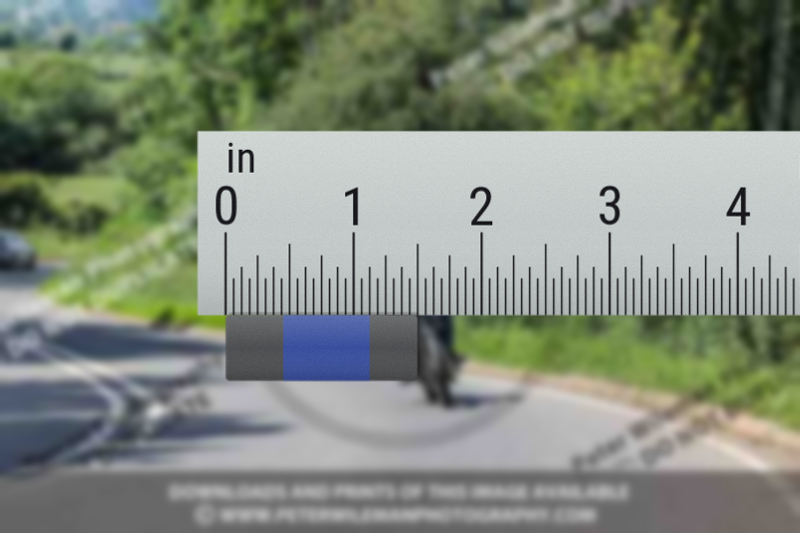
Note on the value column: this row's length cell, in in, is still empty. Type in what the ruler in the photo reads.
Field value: 1.5 in
